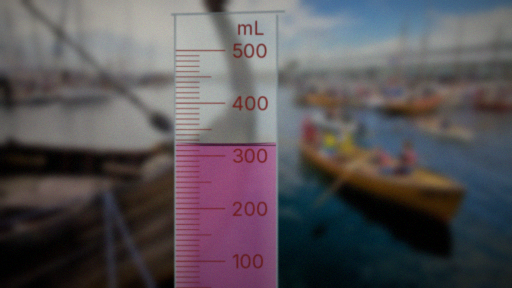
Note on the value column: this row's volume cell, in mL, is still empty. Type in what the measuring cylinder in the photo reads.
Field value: 320 mL
